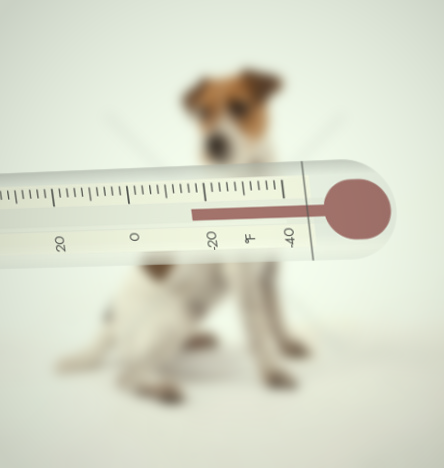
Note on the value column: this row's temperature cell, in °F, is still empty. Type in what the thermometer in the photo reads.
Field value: -16 °F
